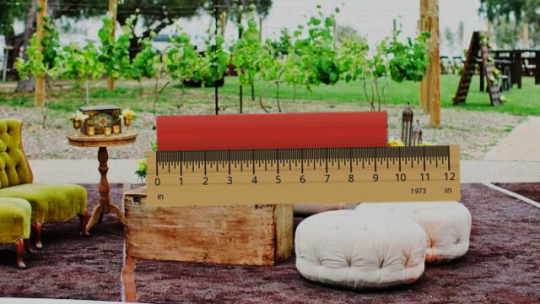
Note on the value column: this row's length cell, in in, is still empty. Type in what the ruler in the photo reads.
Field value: 9.5 in
